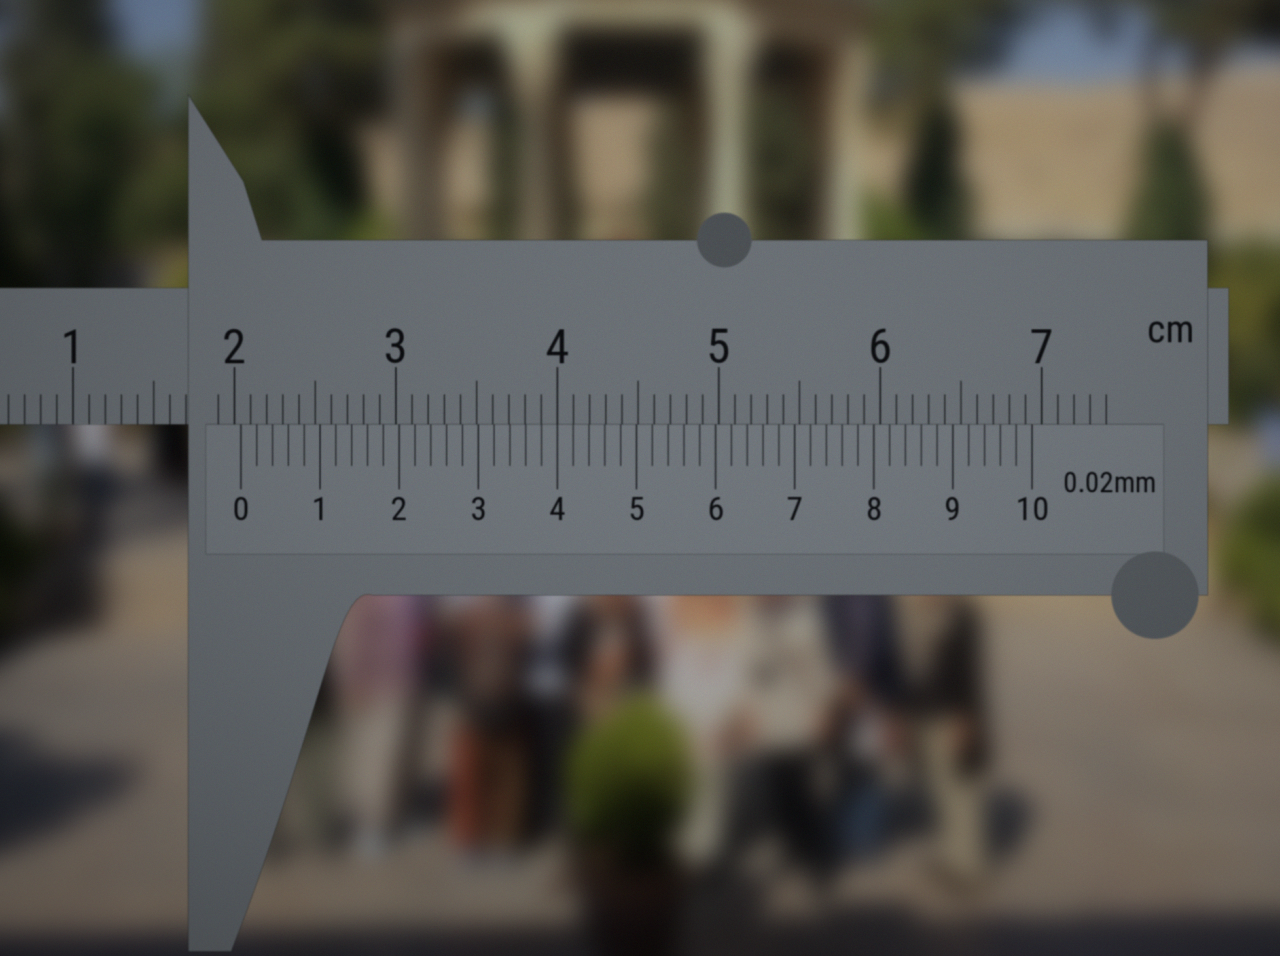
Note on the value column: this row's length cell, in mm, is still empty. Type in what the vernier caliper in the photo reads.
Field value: 20.4 mm
